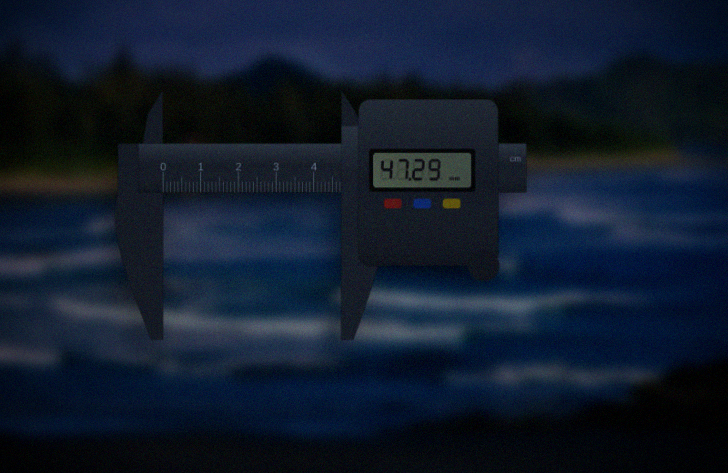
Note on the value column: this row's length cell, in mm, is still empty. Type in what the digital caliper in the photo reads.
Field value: 47.29 mm
